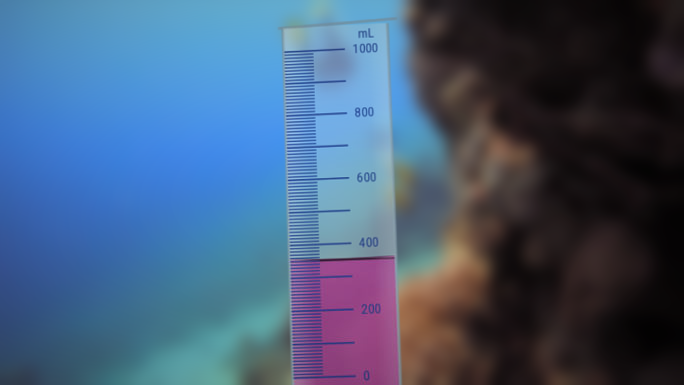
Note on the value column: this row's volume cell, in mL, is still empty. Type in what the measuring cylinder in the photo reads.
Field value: 350 mL
